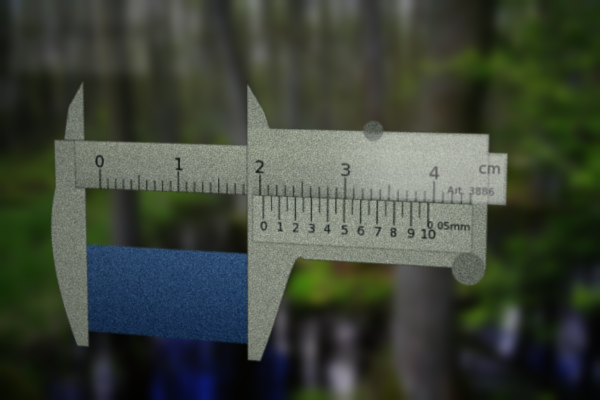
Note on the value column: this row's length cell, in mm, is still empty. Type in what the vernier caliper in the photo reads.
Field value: 20.4 mm
